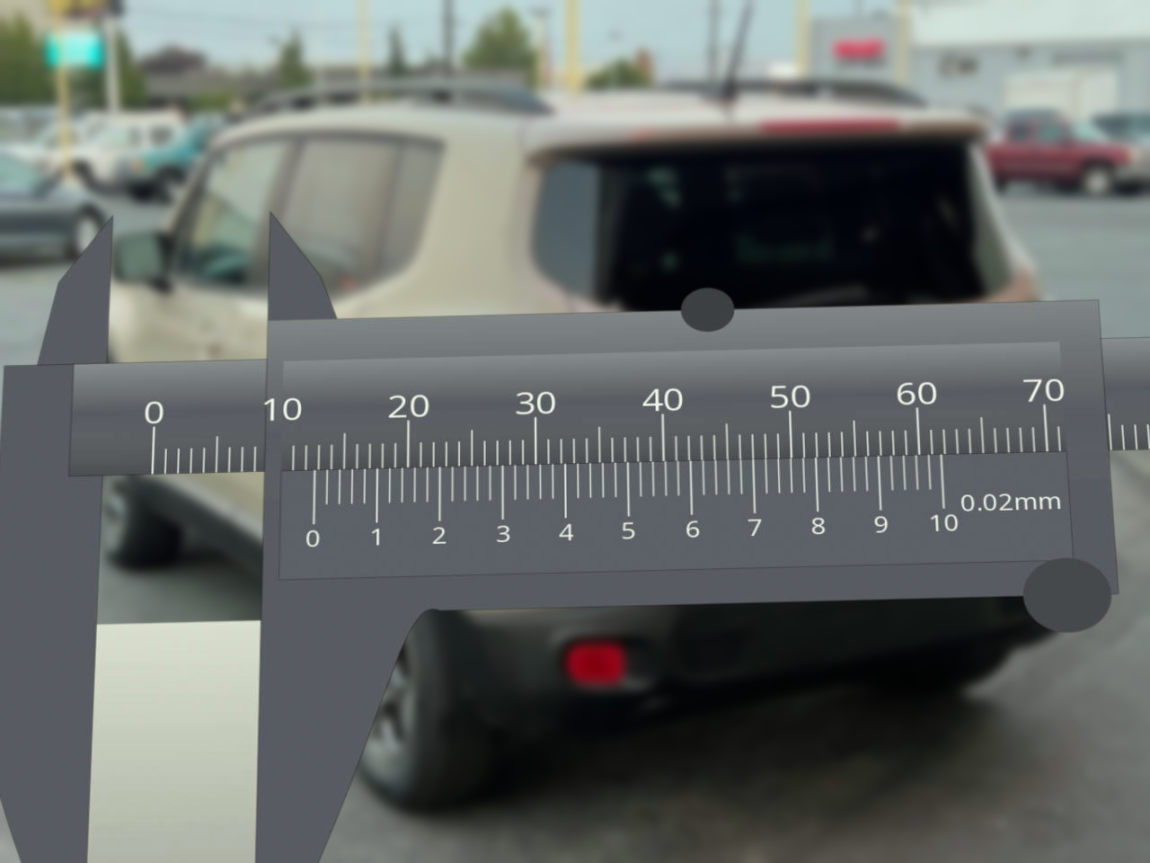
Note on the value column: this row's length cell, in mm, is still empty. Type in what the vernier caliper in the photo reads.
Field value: 12.7 mm
